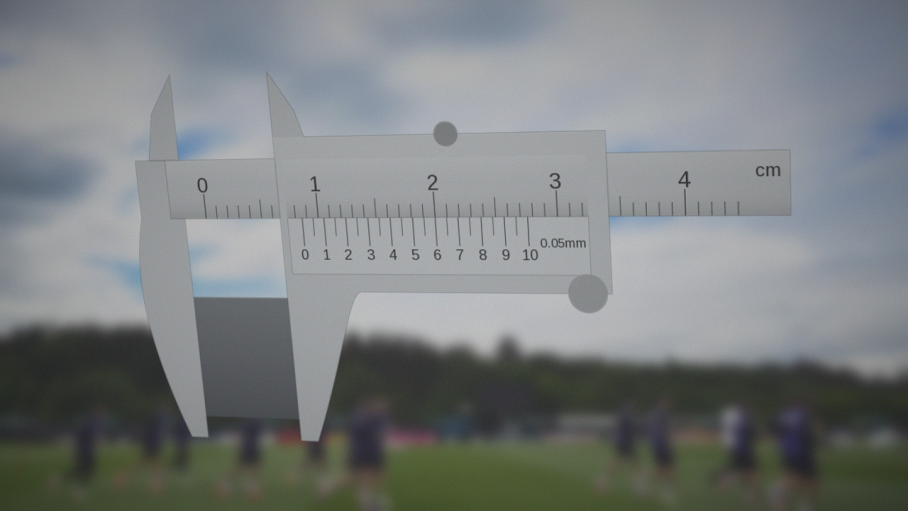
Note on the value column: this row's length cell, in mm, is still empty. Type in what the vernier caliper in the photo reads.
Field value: 8.6 mm
